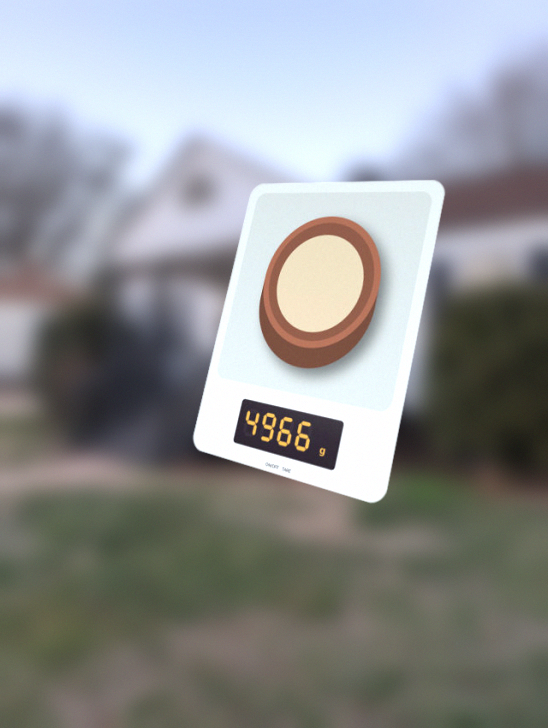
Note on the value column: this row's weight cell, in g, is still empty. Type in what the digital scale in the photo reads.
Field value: 4966 g
